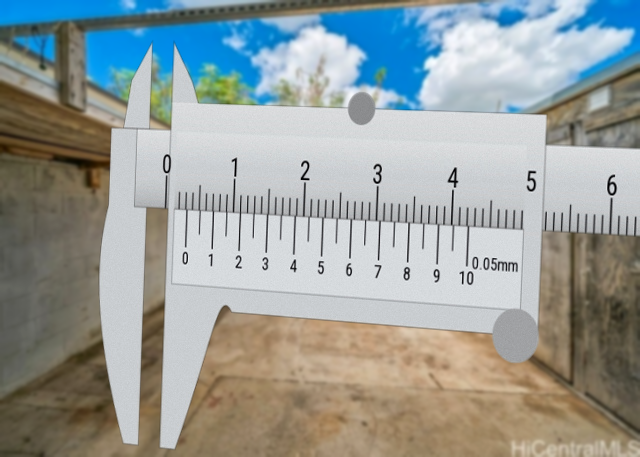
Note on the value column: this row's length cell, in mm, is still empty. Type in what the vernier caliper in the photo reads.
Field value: 3.2 mm
